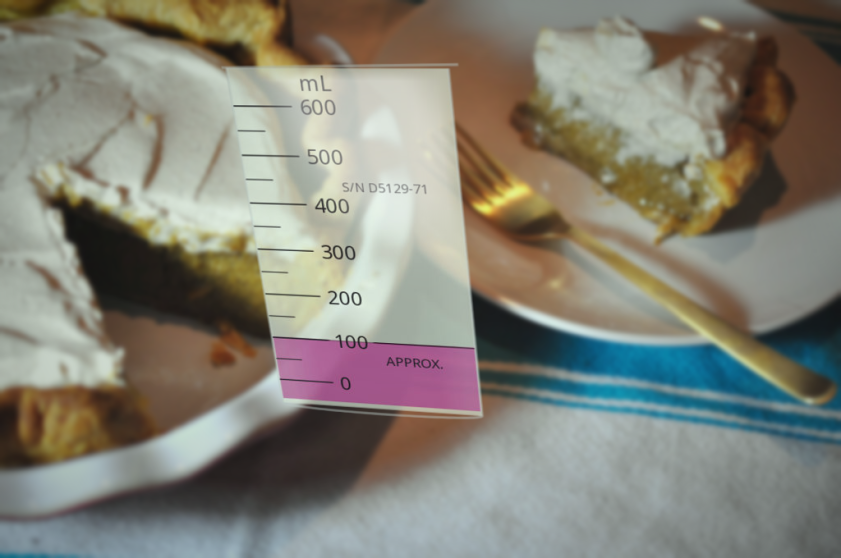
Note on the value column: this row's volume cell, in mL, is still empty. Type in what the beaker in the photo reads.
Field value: 100 mL
